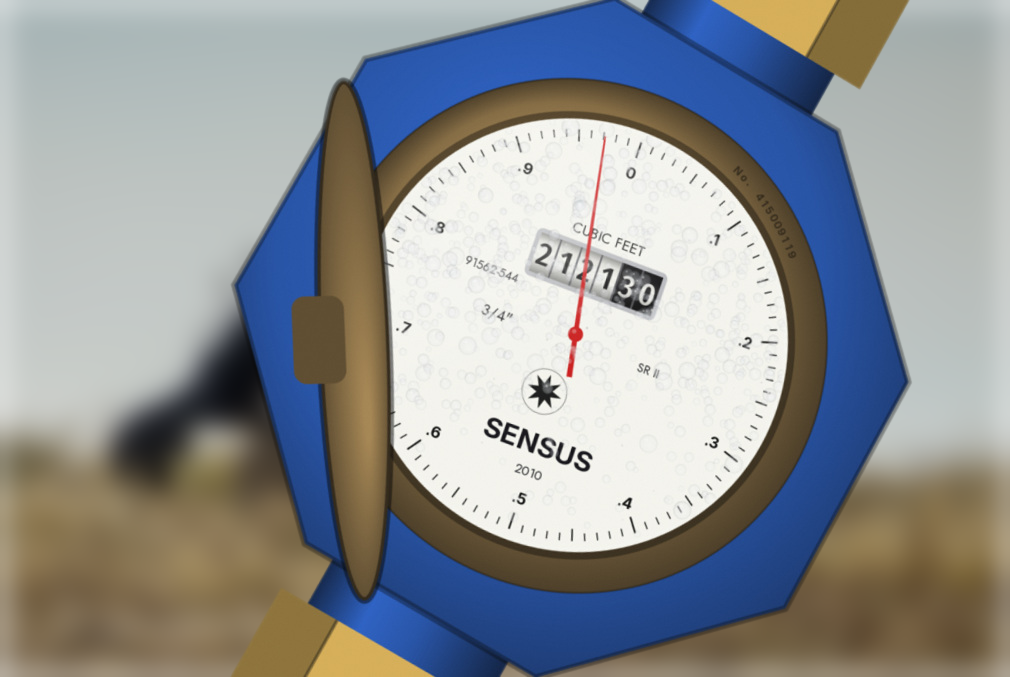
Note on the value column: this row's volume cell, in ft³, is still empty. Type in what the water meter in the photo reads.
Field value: 212129.97 ft³
